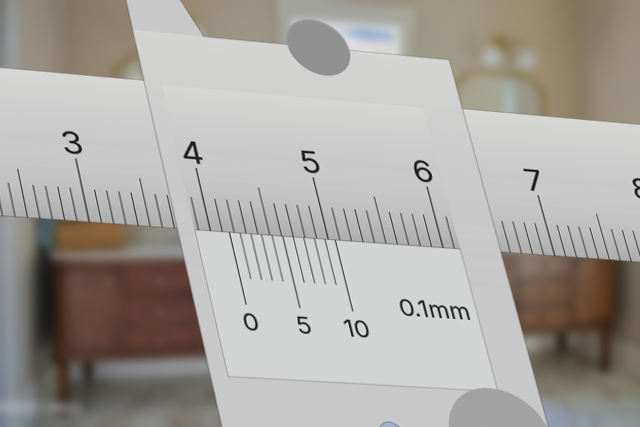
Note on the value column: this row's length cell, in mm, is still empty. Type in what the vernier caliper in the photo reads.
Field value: 41.6 mm
